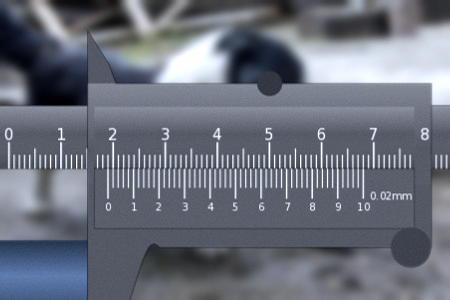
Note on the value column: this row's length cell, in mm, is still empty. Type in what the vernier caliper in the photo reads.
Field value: 19.0 mm
